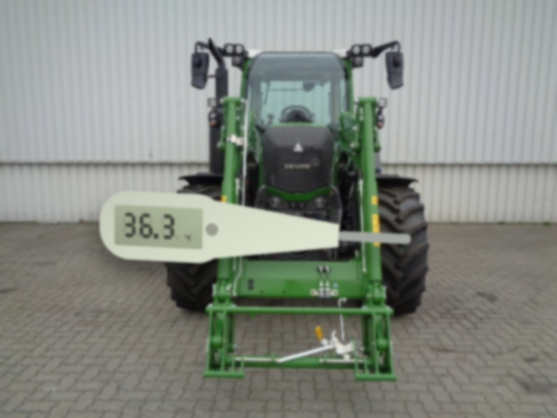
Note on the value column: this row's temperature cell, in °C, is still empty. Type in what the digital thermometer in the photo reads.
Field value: 36.3 °C
